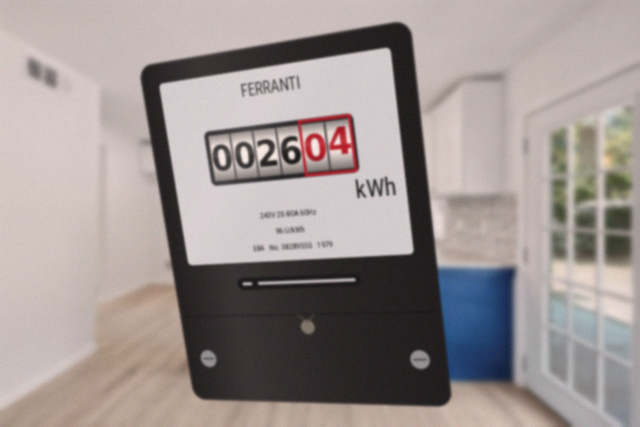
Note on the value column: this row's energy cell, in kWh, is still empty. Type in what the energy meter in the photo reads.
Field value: 26.04 kWh
